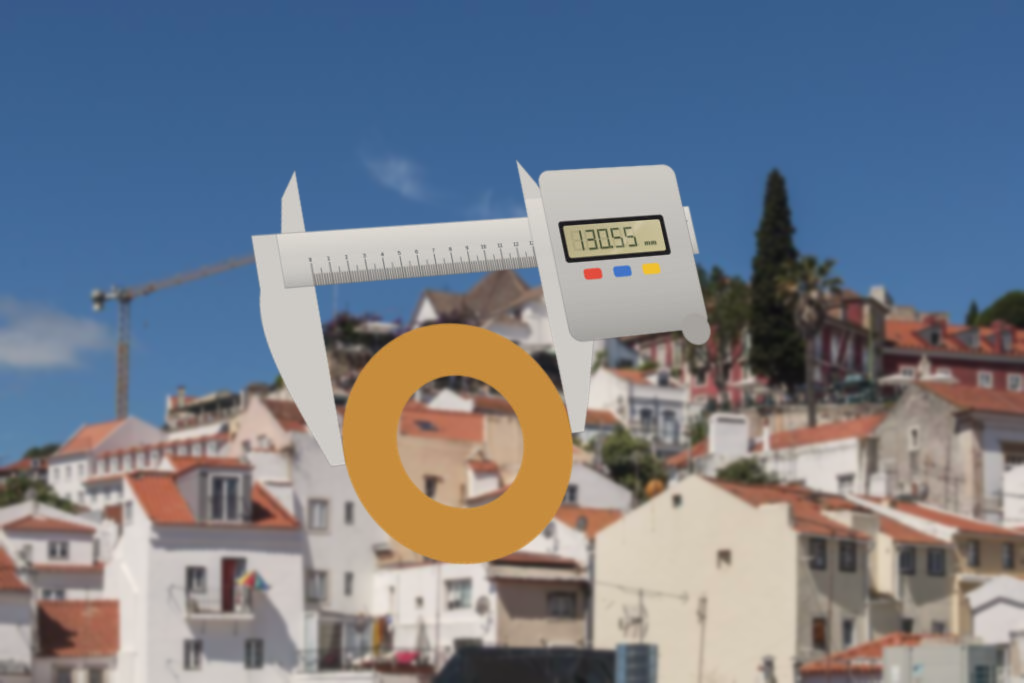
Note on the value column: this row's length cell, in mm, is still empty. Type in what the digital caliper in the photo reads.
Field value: 130.55 mm
